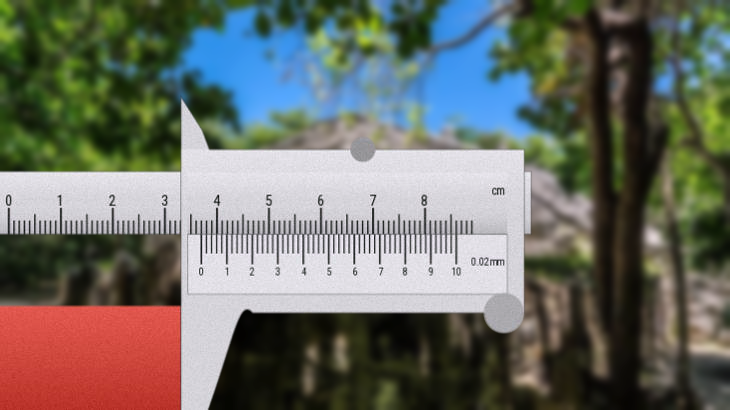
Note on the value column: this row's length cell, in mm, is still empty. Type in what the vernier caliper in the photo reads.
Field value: 37.0 mm
